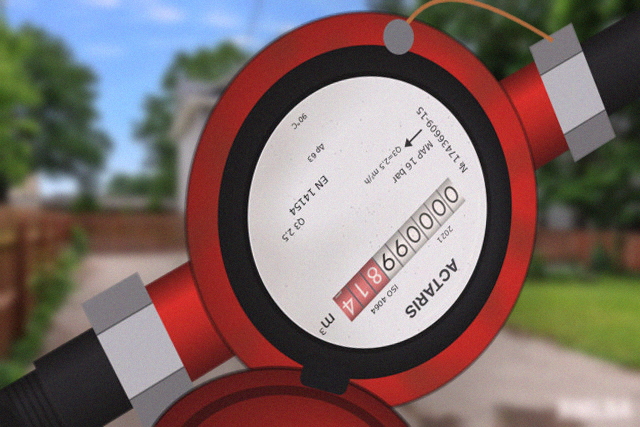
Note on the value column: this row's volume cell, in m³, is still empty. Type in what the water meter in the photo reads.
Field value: 99.814 m³
